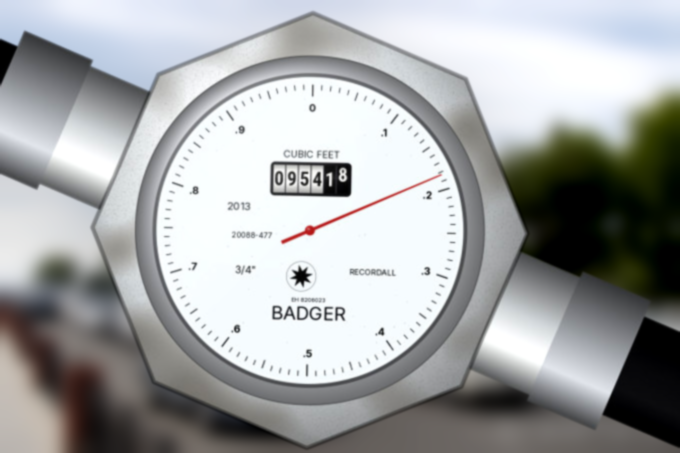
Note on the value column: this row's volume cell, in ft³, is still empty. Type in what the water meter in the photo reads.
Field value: 95418.18 ft³
